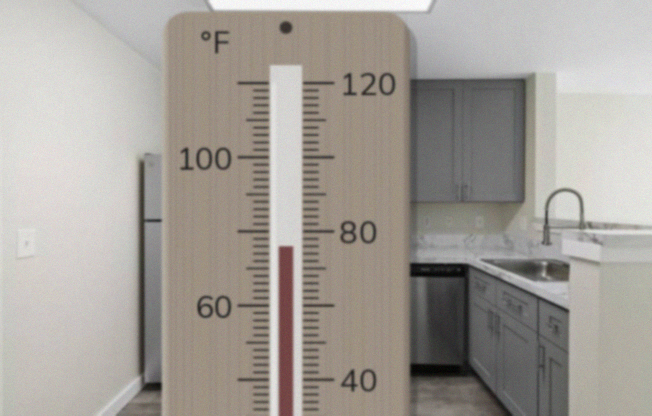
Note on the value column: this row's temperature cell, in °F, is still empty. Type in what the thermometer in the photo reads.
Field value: 76 °F
